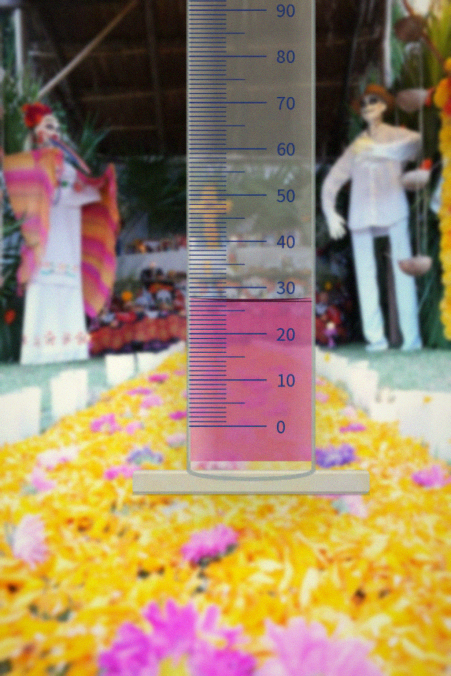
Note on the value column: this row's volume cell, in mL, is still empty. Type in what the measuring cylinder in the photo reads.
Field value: 27 mL
